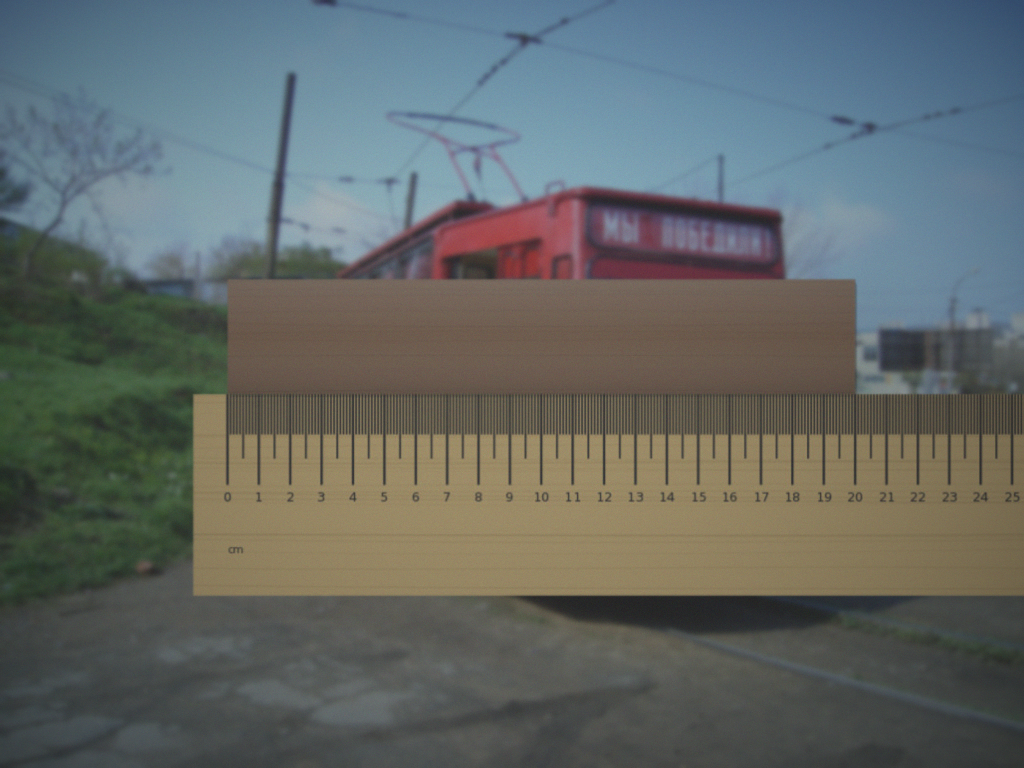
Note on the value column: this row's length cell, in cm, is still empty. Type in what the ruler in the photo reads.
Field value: 20 cm
